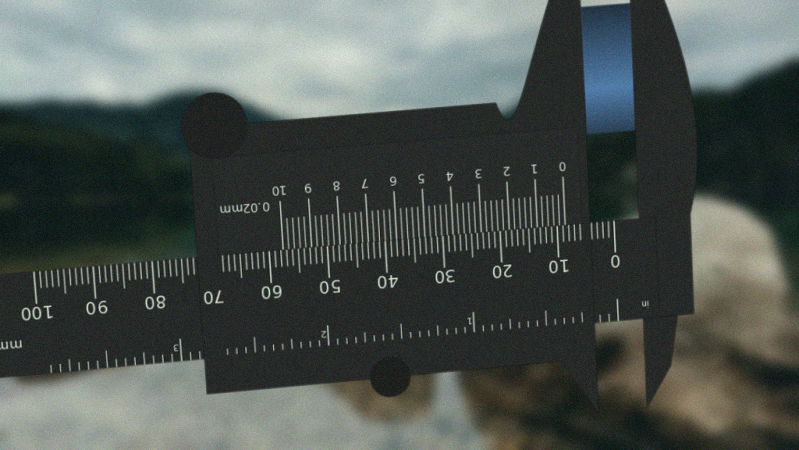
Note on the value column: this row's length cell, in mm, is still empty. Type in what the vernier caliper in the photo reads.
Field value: 8.6 mm
